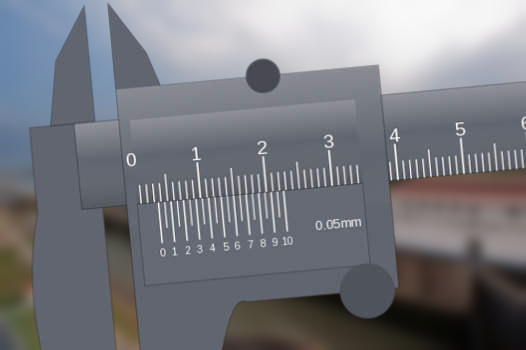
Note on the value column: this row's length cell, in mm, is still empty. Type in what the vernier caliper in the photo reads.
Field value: 3.6 mm
